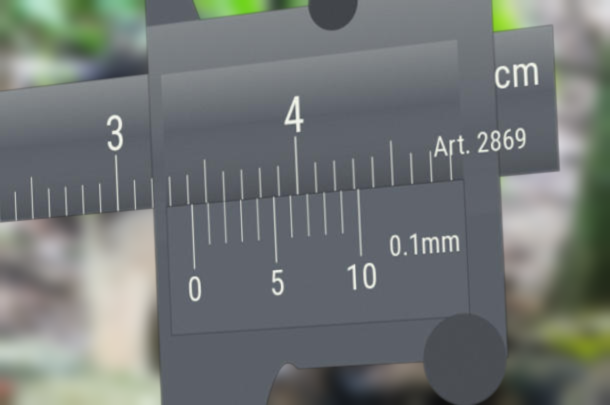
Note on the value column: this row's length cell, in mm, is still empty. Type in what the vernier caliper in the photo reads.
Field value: 34.2 mm
